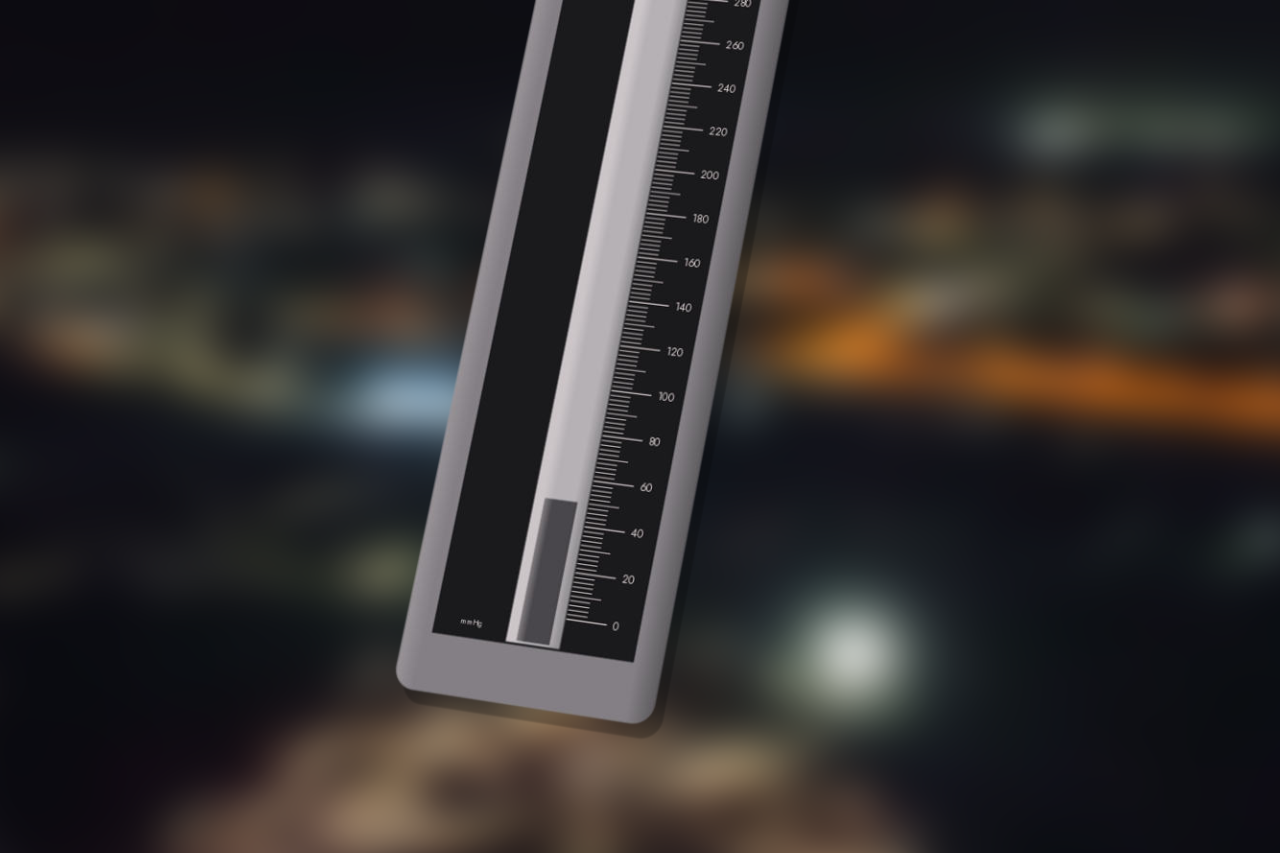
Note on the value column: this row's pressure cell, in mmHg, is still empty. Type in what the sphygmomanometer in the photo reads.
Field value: 50 mmHg
